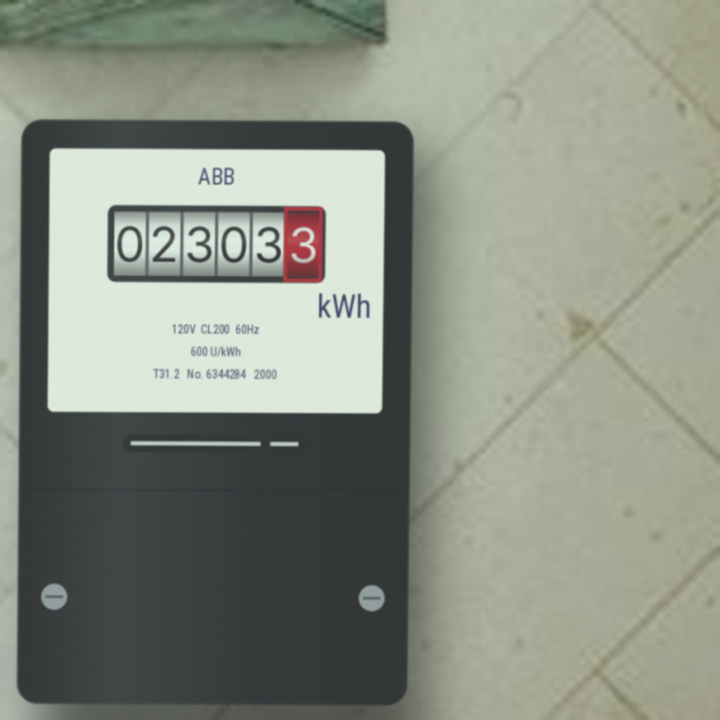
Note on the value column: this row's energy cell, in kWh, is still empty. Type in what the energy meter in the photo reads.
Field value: 2303.3 kWh
